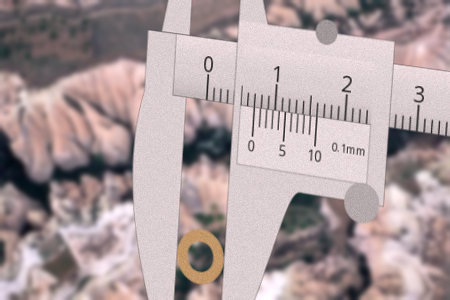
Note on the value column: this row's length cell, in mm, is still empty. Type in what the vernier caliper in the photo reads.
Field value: 7.0 mm
